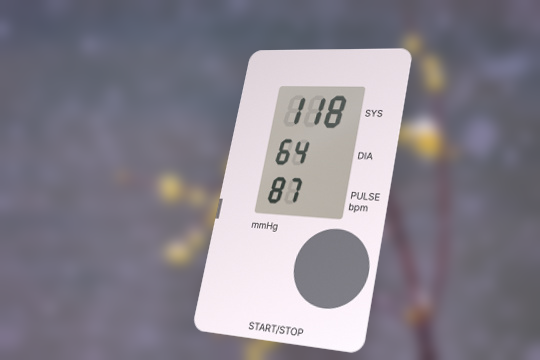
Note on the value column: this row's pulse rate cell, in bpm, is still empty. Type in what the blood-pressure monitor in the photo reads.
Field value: 87 bpm
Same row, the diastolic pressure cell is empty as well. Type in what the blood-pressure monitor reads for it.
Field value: 64 mmHg
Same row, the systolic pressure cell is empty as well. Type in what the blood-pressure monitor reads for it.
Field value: 118 mmHg
